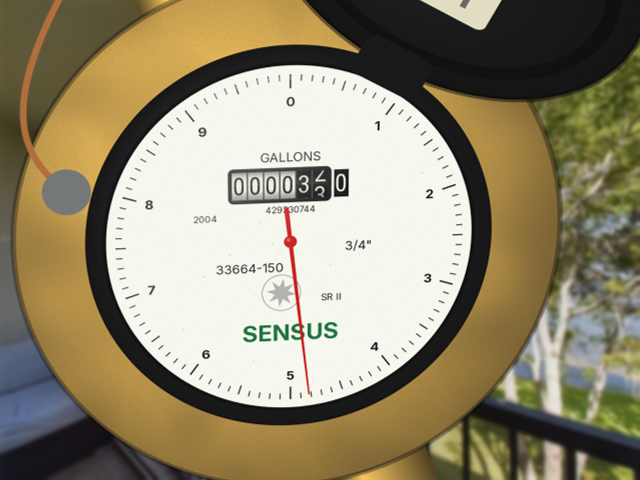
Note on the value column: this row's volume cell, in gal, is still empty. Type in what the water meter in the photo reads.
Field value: 324.8 gal
